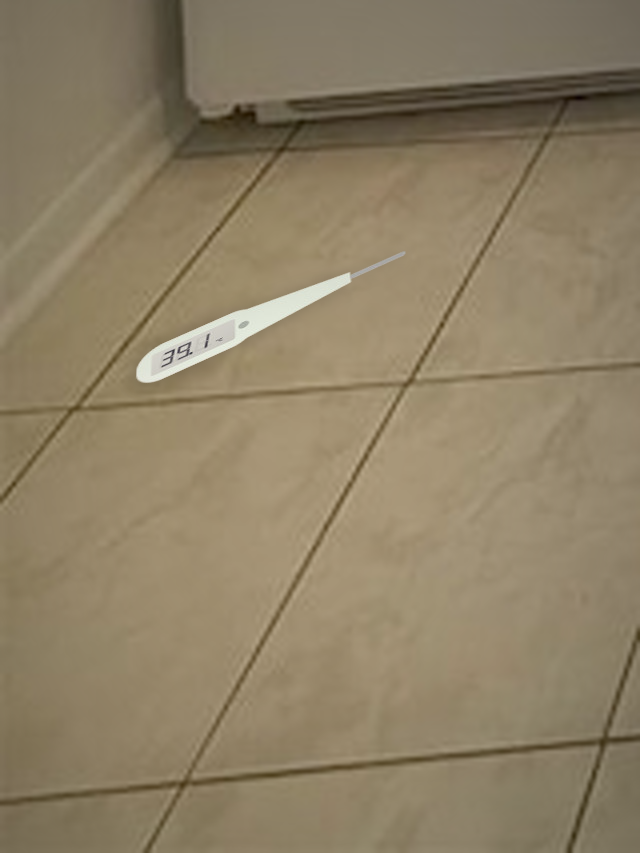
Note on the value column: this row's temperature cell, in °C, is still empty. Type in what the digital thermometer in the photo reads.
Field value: 39.1 °C
